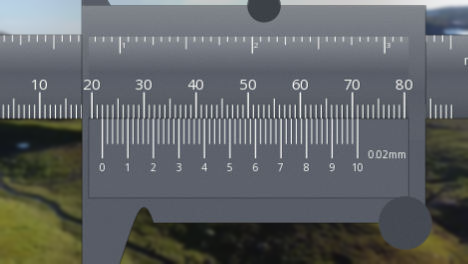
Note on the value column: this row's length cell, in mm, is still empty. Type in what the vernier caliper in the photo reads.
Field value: 22.0 mm
